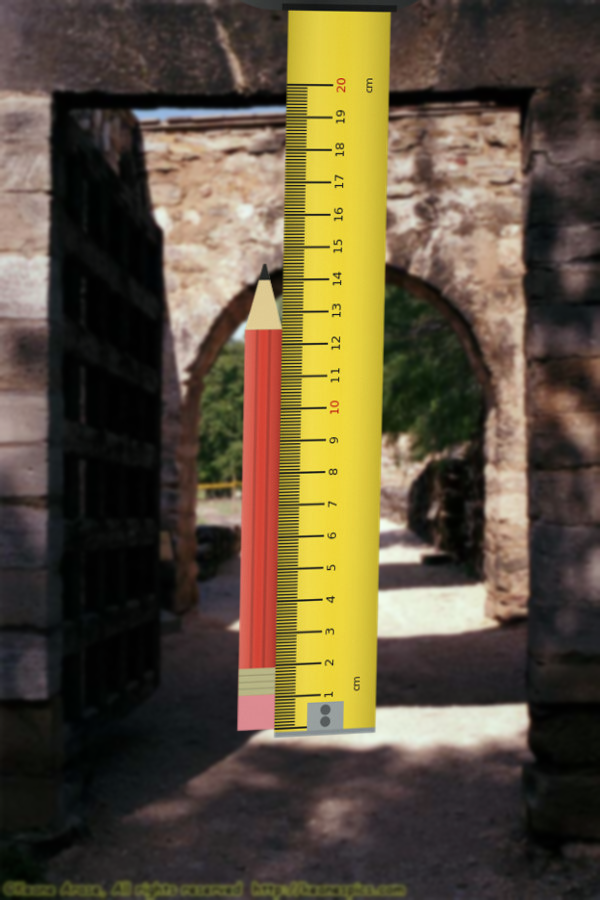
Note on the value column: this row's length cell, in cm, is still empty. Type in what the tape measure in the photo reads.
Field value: 14.5 cm
